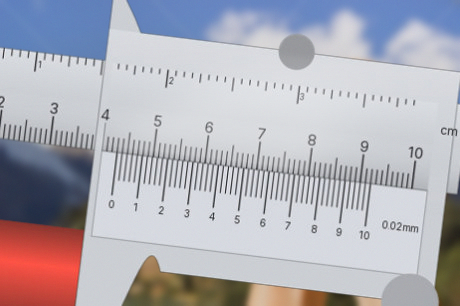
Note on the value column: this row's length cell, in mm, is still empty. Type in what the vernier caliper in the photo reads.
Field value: 43.0 mm
